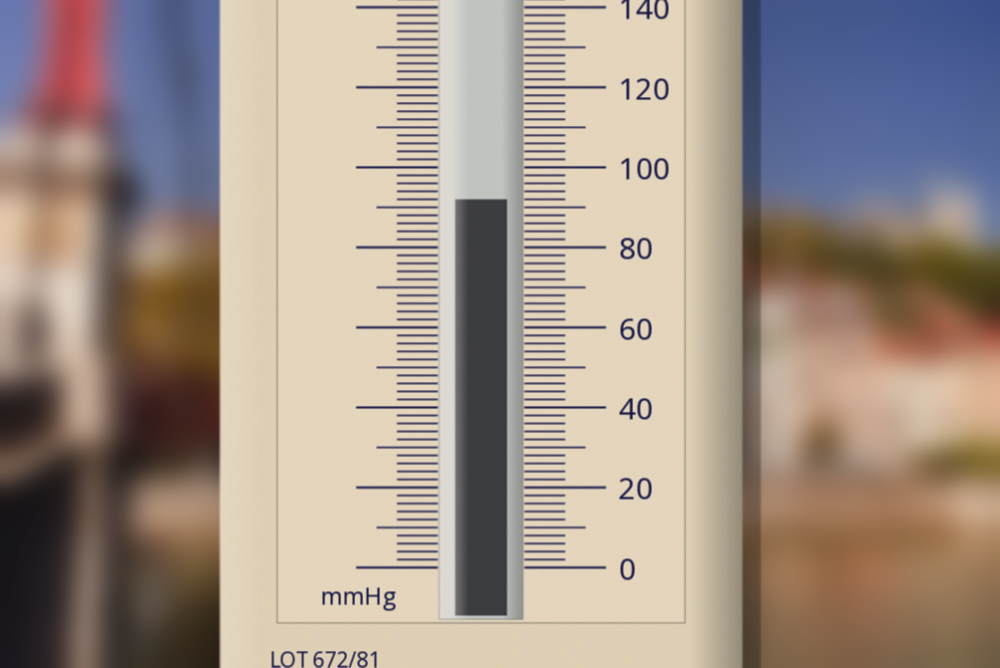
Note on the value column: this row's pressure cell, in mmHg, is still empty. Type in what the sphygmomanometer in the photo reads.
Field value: 92 mmHg
